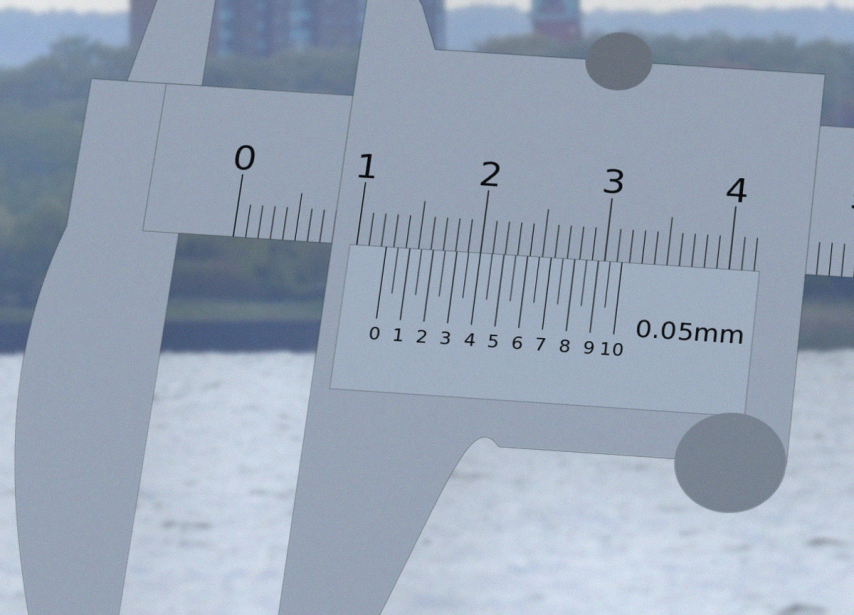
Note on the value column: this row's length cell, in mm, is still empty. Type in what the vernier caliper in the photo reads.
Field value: 12.4 mm
